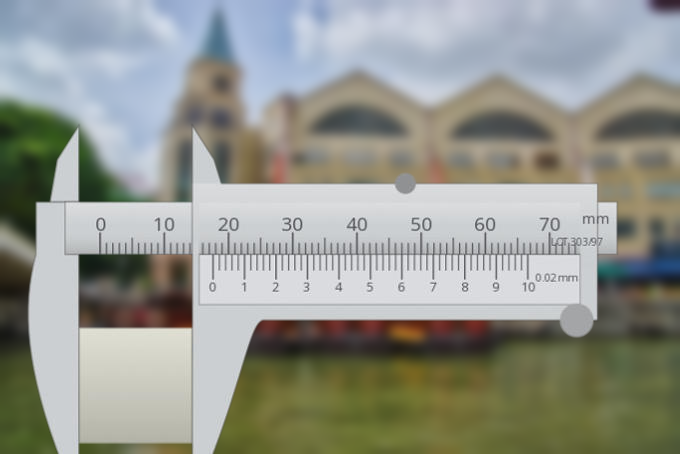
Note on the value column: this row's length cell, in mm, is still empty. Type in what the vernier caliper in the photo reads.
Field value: 17.6 mm
